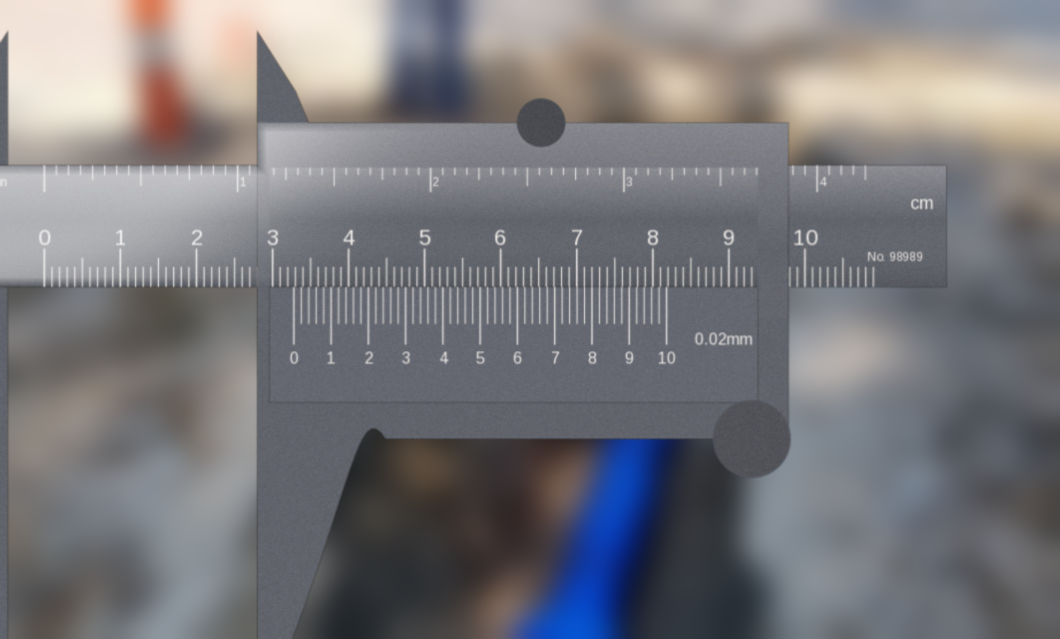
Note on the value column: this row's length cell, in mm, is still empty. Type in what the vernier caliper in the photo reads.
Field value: 32.8 mm
